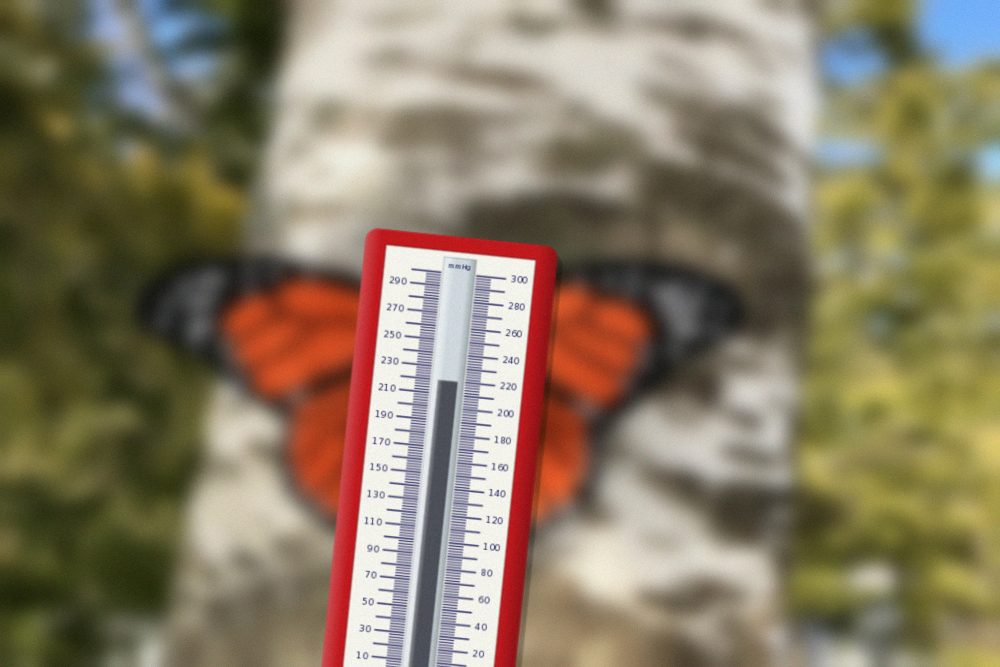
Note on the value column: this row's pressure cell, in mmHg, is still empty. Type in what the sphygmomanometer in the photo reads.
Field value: 220 mmHg
